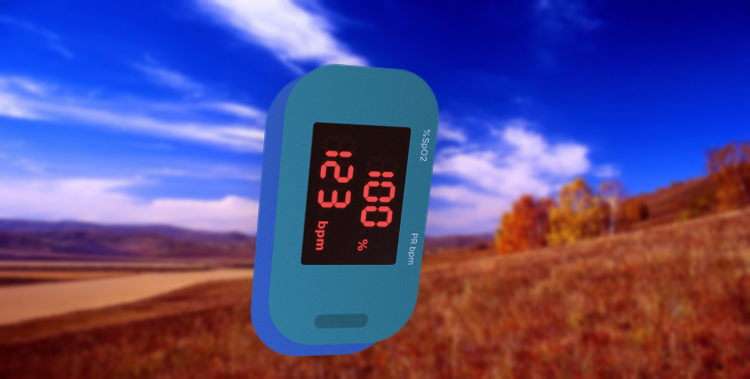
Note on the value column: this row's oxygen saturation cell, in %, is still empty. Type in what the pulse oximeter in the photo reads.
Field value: 100 %
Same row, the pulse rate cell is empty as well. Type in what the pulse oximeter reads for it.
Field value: 123 bpm
